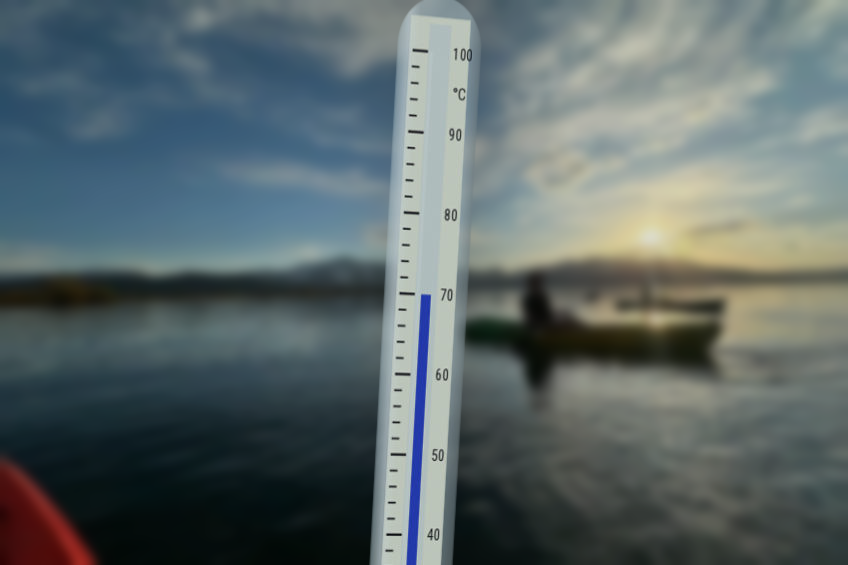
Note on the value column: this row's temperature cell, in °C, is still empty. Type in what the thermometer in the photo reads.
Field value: 70 °C
